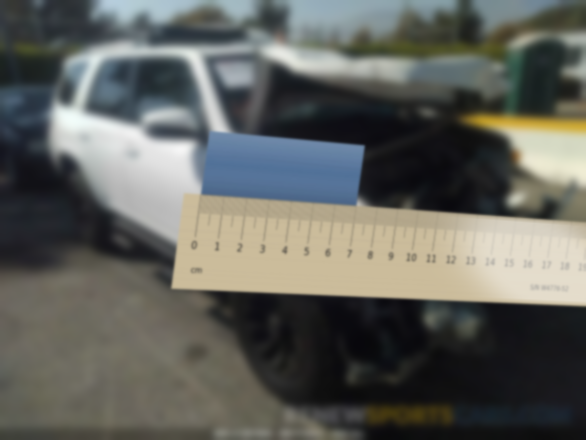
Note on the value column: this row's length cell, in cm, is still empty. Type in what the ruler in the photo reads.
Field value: 7 cm
